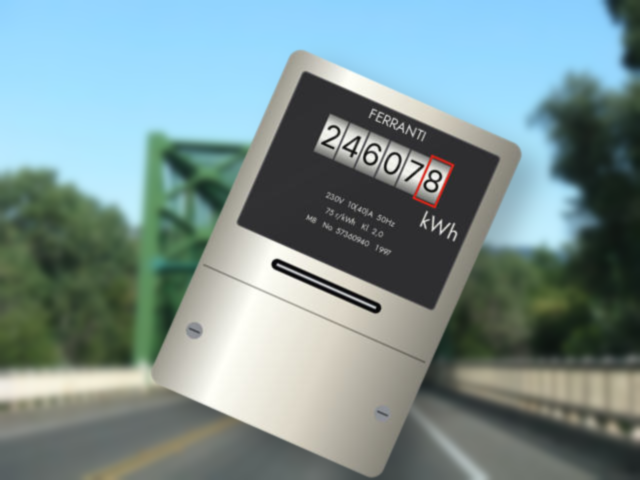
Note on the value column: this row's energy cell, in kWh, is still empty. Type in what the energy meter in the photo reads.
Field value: 24607.8 kWh
